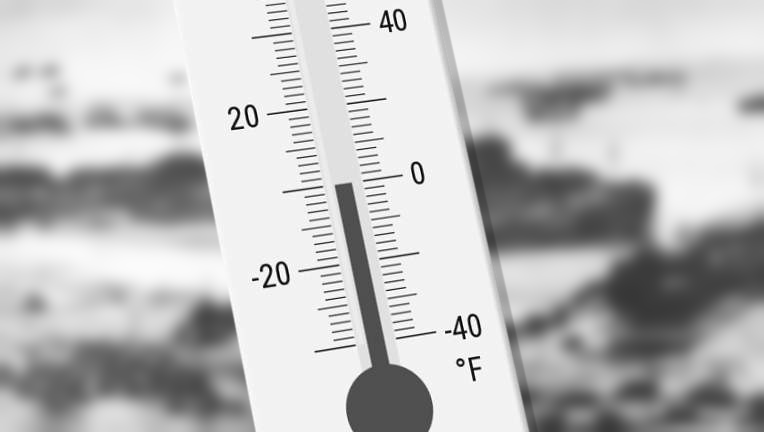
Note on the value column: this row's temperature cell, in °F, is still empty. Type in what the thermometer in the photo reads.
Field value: 0 °F
